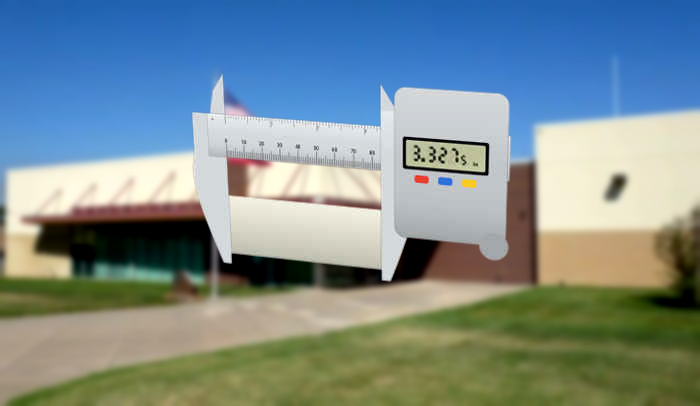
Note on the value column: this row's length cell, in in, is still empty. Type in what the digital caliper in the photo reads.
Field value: 3.3275 in
